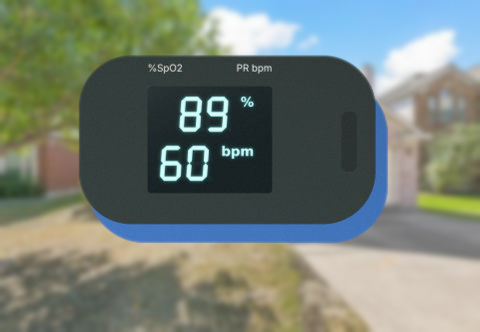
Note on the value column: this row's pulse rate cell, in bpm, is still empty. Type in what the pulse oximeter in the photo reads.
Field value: 60 bpm
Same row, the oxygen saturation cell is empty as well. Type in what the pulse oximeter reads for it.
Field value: 89 %
